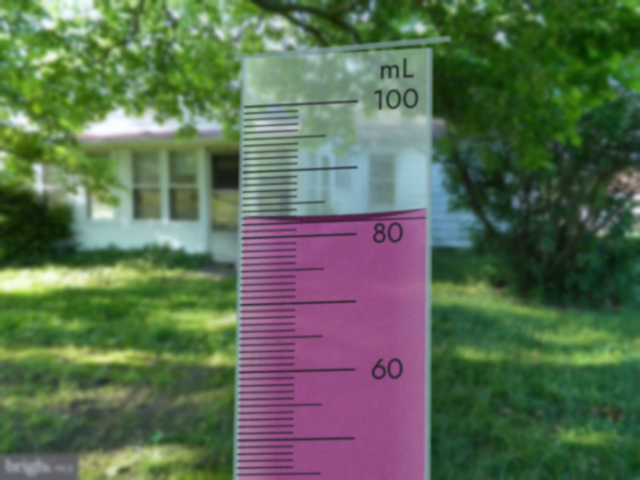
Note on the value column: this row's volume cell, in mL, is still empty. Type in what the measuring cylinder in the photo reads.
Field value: 82 mL
